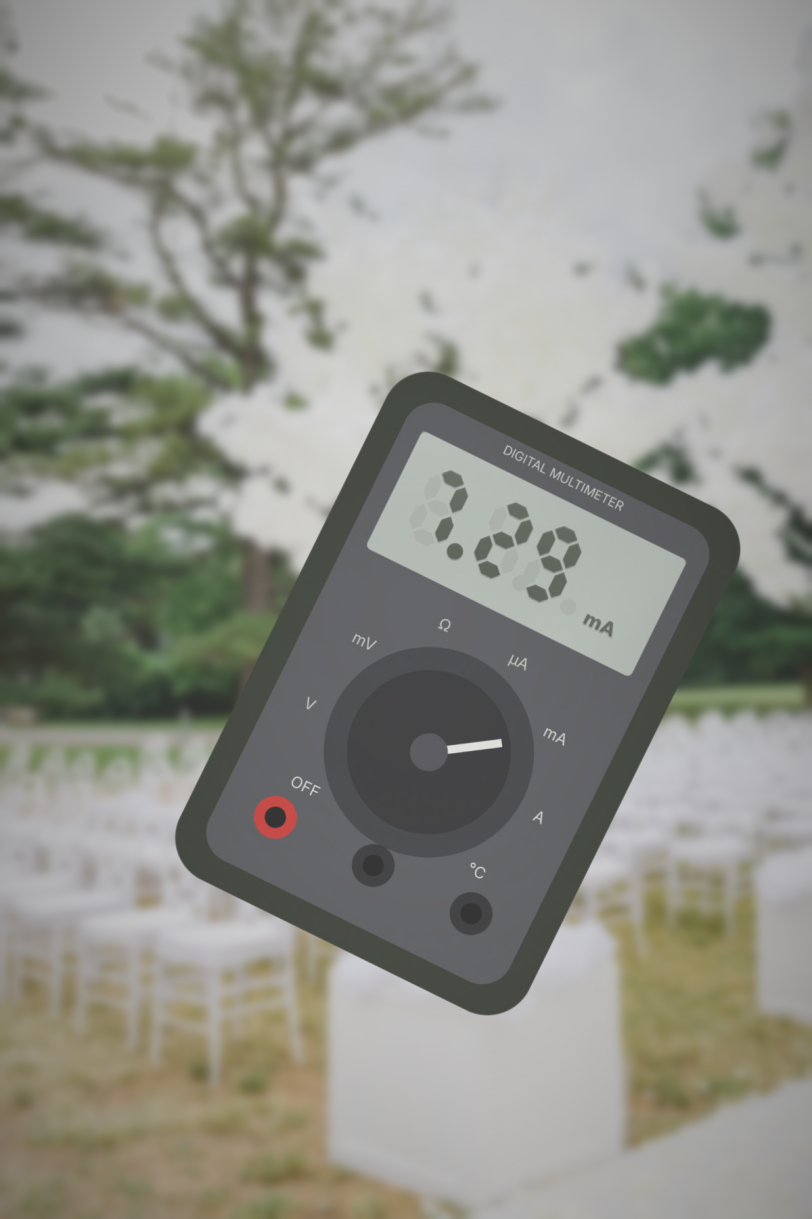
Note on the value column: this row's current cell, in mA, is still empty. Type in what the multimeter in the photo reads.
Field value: 7.29 mA
